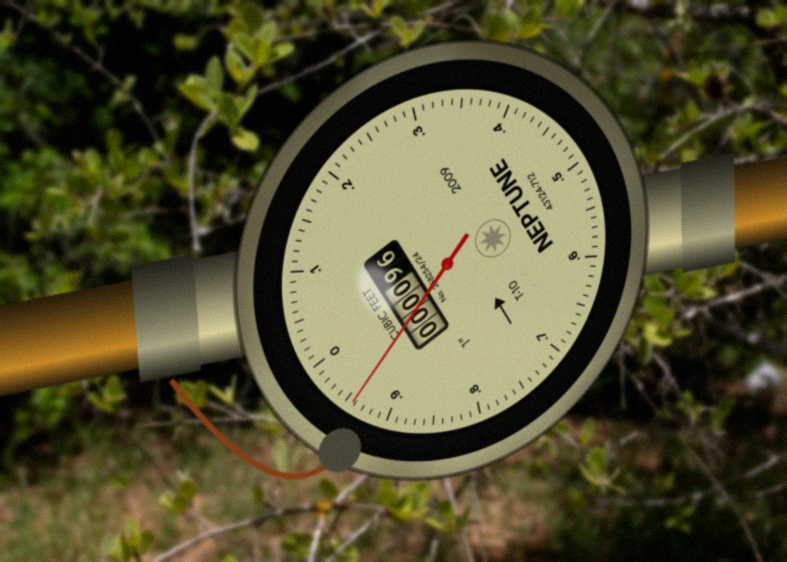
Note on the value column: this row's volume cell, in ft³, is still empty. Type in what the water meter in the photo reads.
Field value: 95.94 ft³
